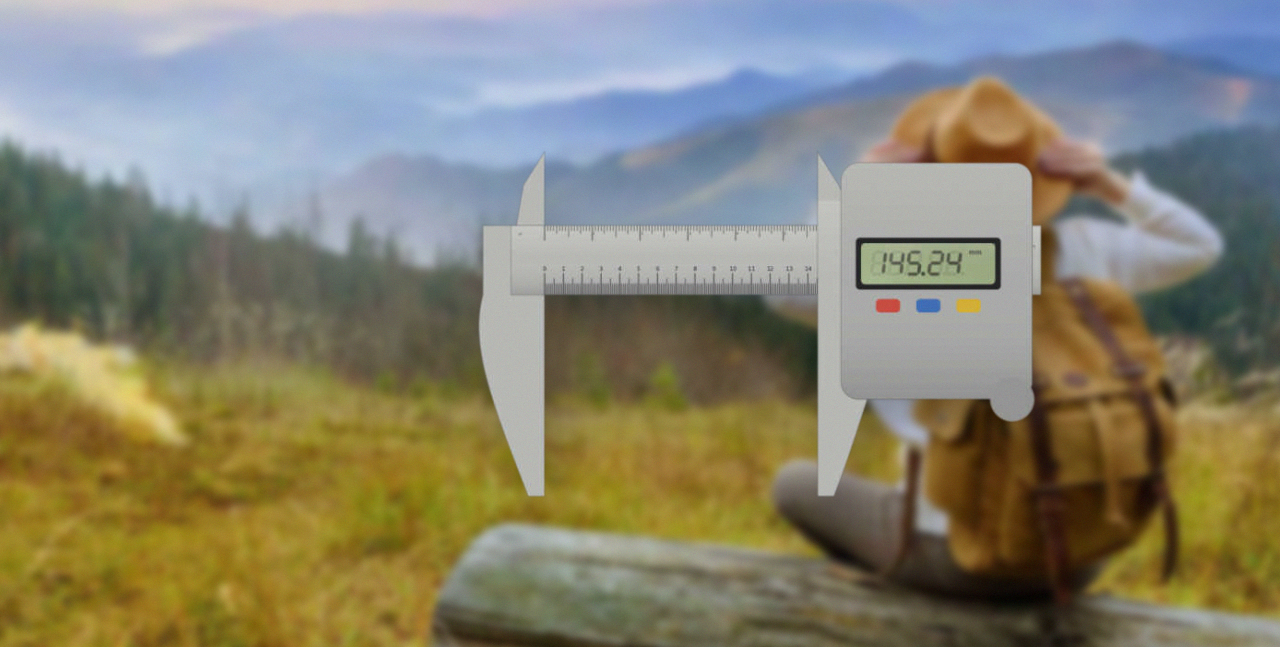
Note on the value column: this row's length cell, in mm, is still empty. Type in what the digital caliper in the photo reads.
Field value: 145.24 mm
